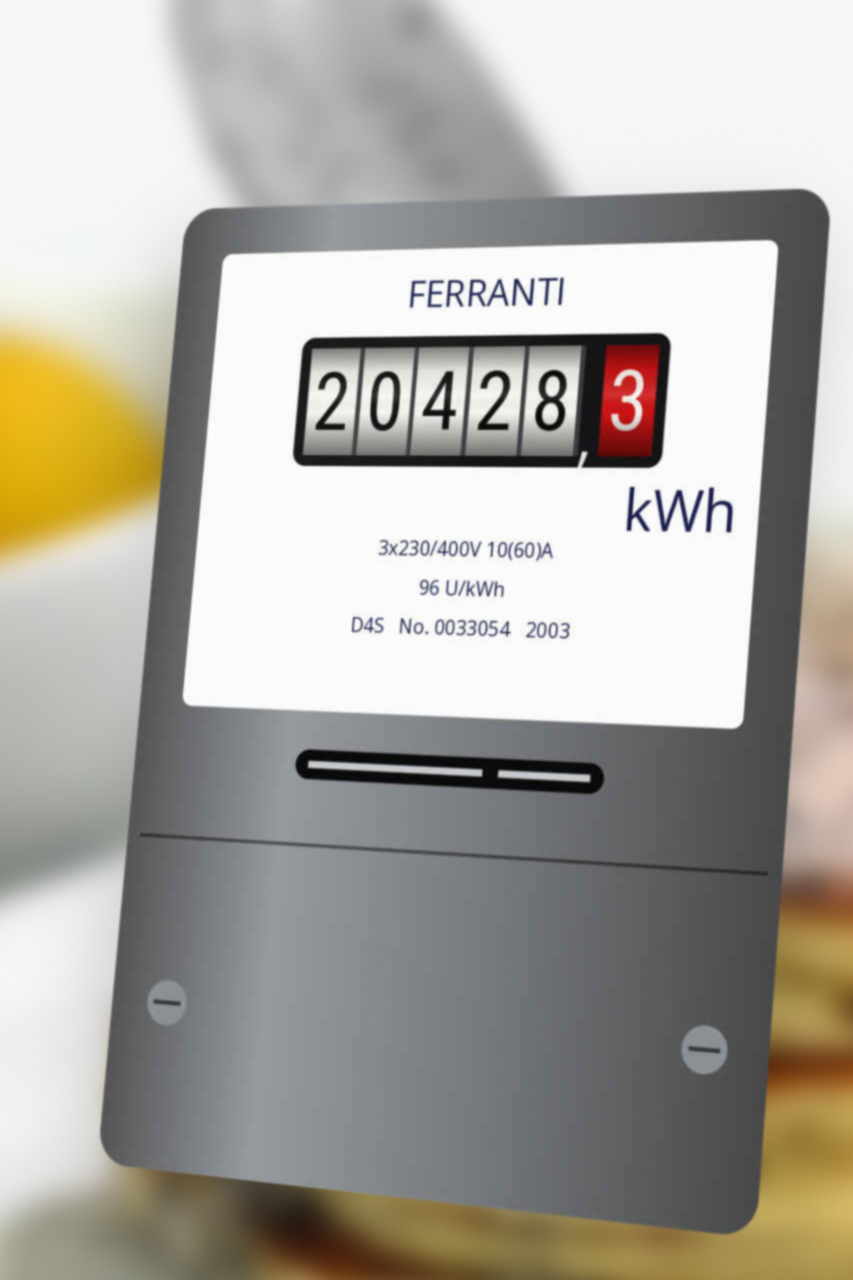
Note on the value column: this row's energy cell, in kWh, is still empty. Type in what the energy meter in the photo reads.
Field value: 20428.3 kWh
